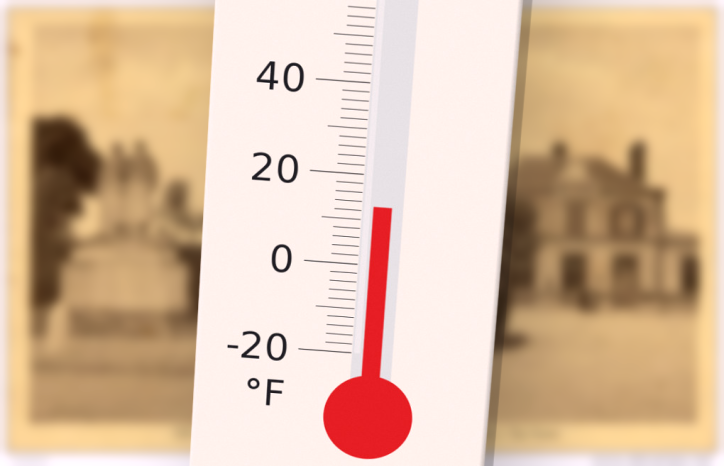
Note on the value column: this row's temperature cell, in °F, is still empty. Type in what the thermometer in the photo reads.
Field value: 13 °F
